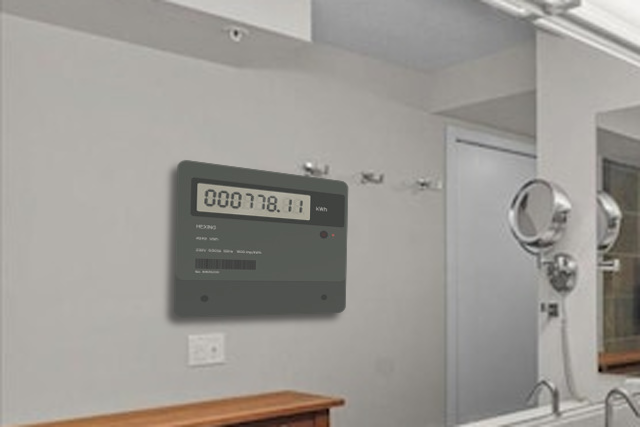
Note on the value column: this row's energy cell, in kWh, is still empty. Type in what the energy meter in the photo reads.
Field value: 778.11 kWh
